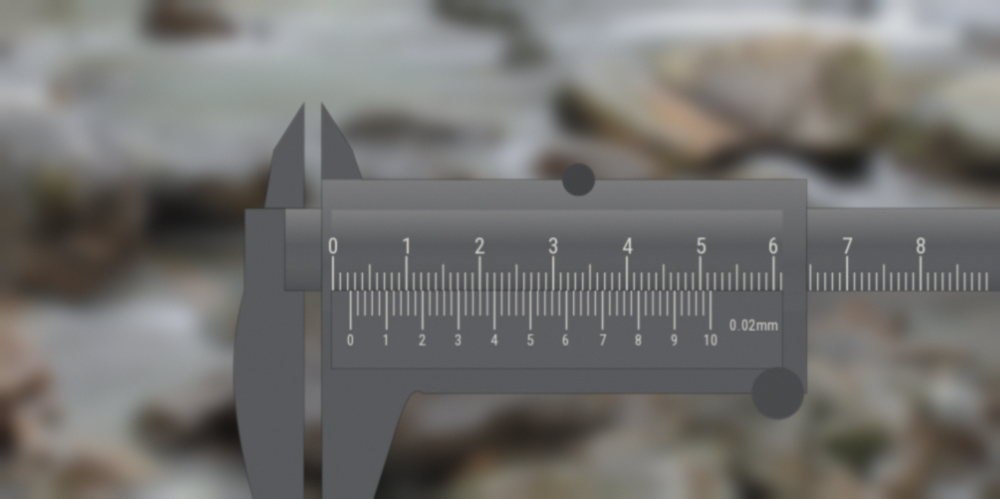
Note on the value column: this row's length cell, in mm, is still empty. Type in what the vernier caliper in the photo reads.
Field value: 2.4 mm
